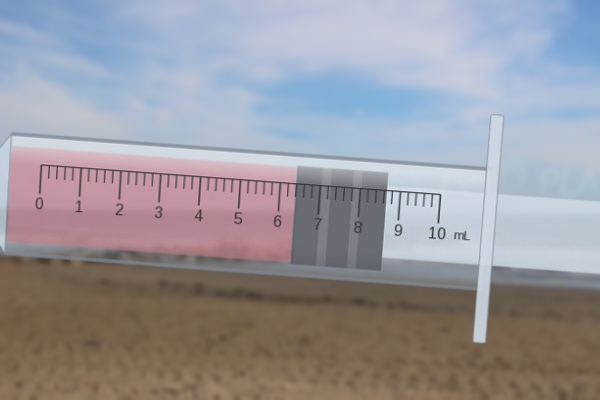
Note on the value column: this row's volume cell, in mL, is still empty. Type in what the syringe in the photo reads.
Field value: 6.4 mL
